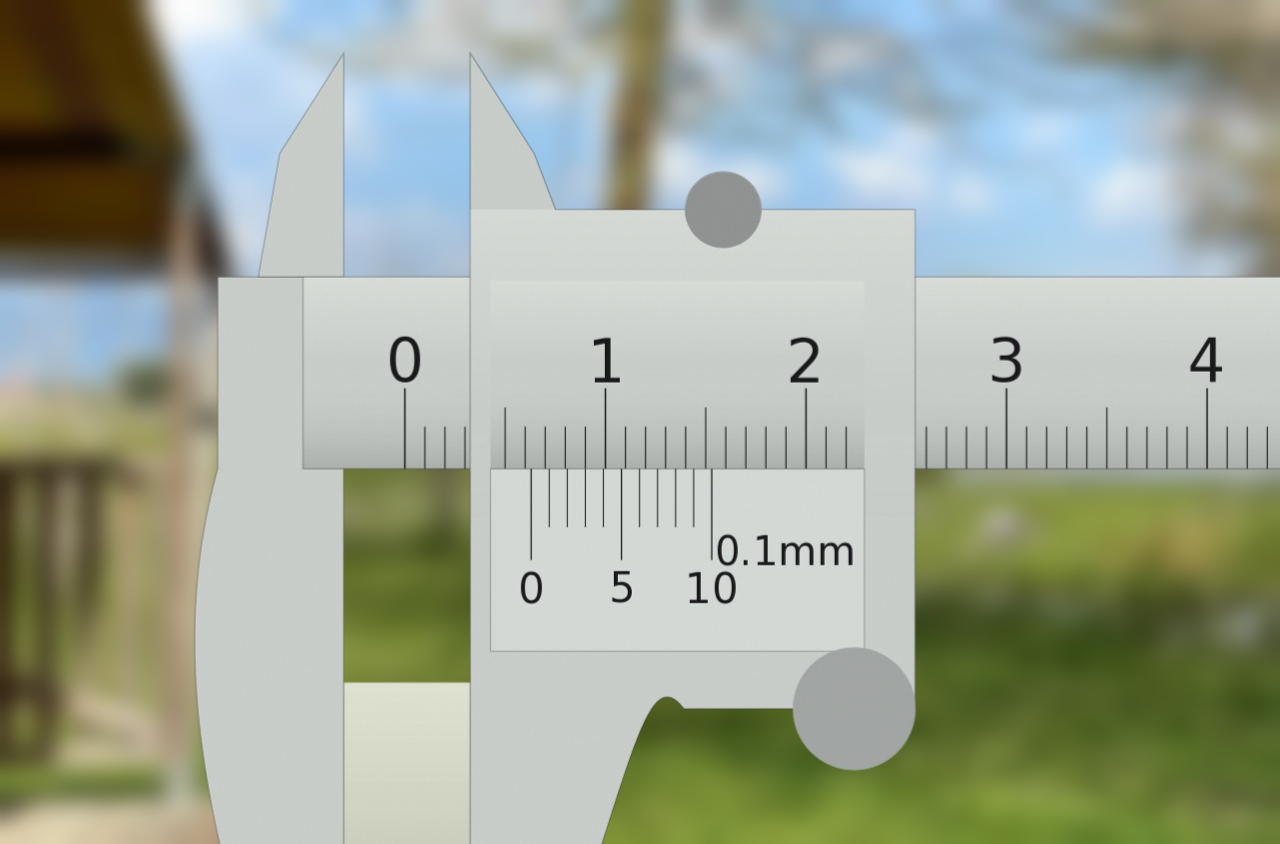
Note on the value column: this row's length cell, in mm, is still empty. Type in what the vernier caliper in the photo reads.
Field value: 6.3 mm
